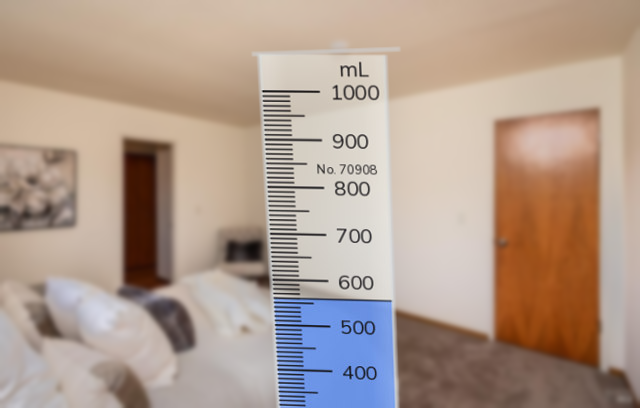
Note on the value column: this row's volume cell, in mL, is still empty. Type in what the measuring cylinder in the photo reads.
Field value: 560 mL
